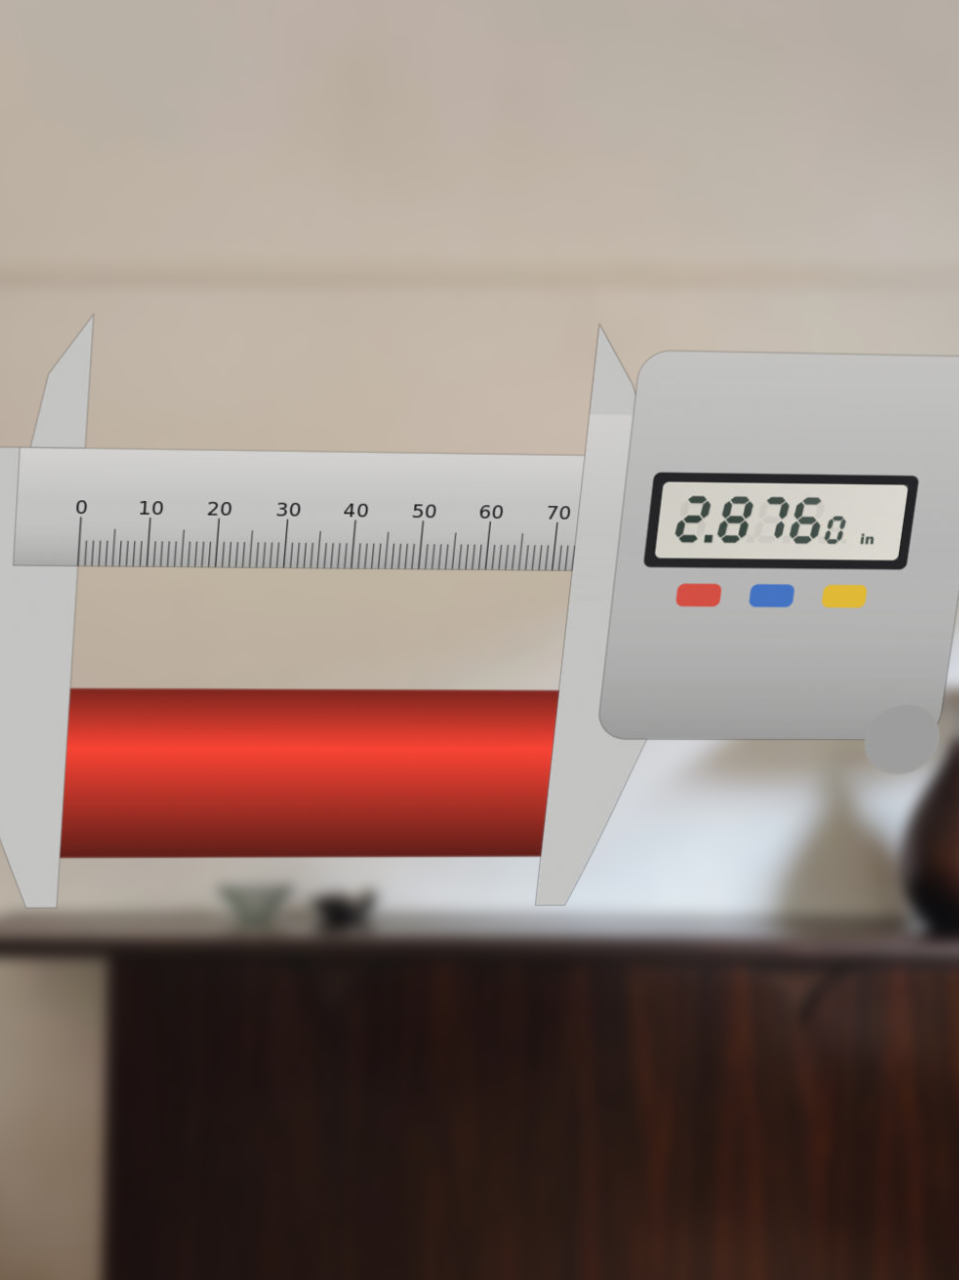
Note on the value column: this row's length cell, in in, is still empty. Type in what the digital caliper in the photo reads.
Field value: 2.8760 in
